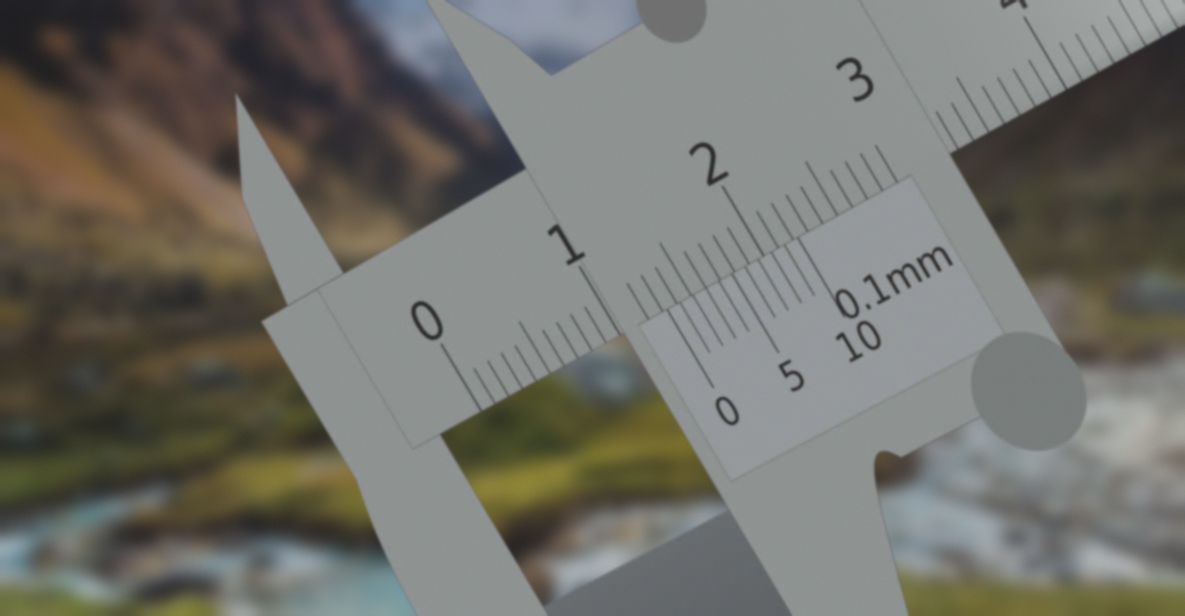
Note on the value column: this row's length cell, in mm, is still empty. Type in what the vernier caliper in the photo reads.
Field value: 13.3 mm
